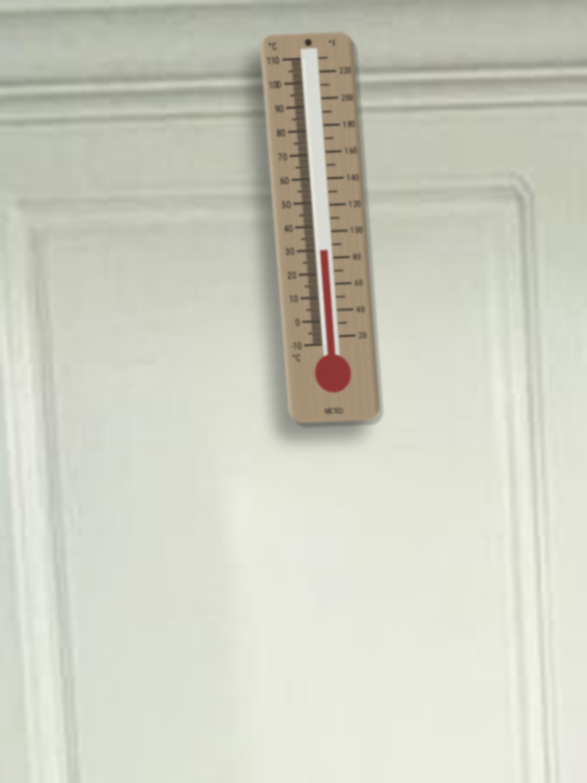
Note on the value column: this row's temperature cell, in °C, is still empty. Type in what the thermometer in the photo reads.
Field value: 30 °C
